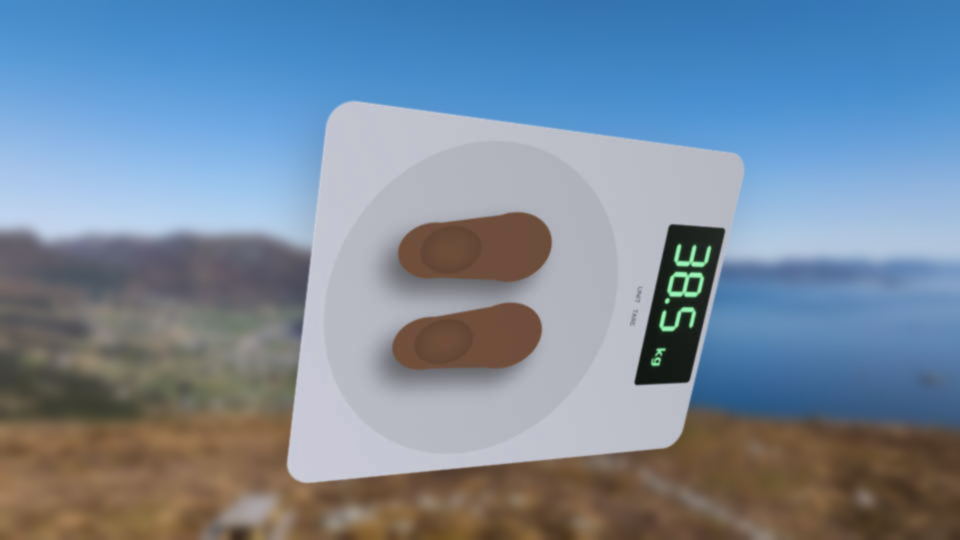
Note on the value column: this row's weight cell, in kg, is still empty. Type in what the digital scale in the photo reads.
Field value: 38.5 kg
